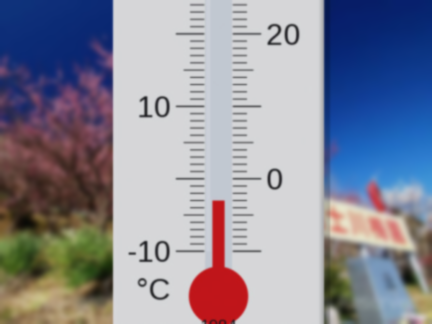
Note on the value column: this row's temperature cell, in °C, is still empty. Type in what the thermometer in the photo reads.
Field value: -3 °C
